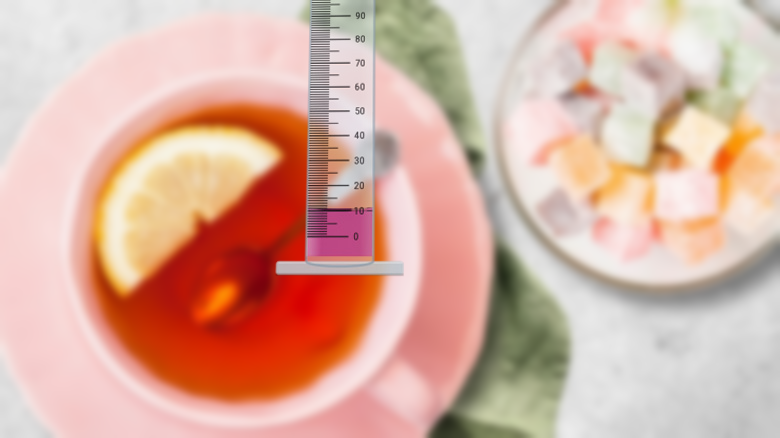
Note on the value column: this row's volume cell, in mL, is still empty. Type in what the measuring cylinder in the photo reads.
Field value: 10 mL
